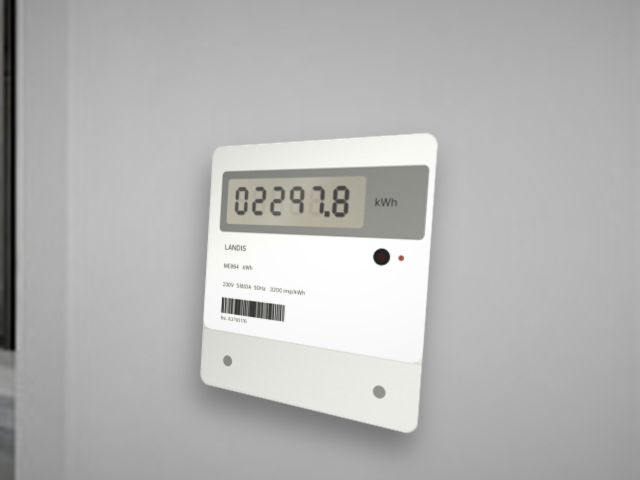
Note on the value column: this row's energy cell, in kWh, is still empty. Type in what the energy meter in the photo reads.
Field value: 2297.8 kWh
